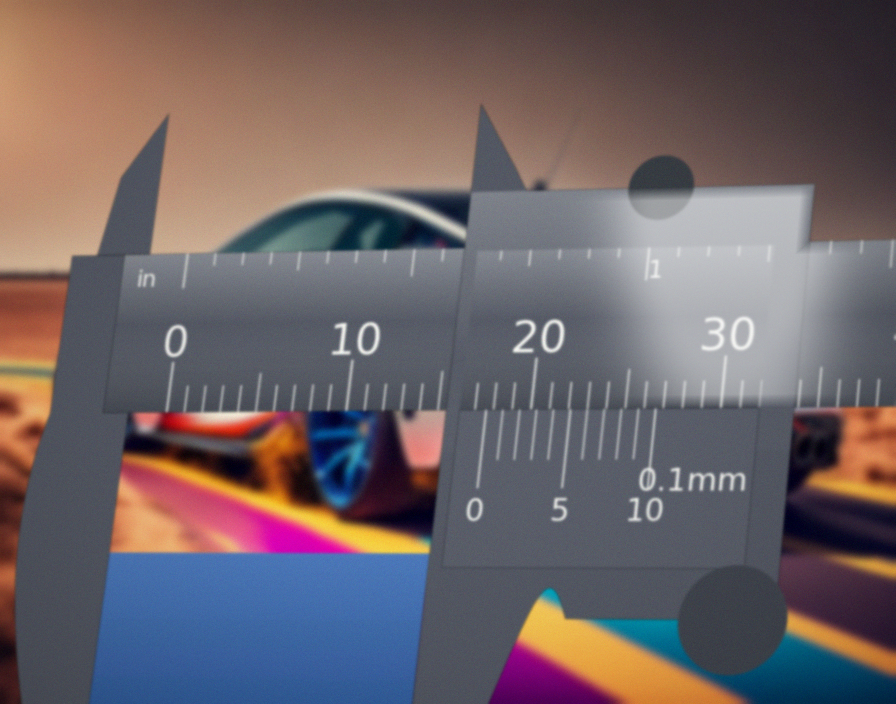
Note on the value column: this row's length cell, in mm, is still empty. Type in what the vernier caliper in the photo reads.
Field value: 17.6 mm
